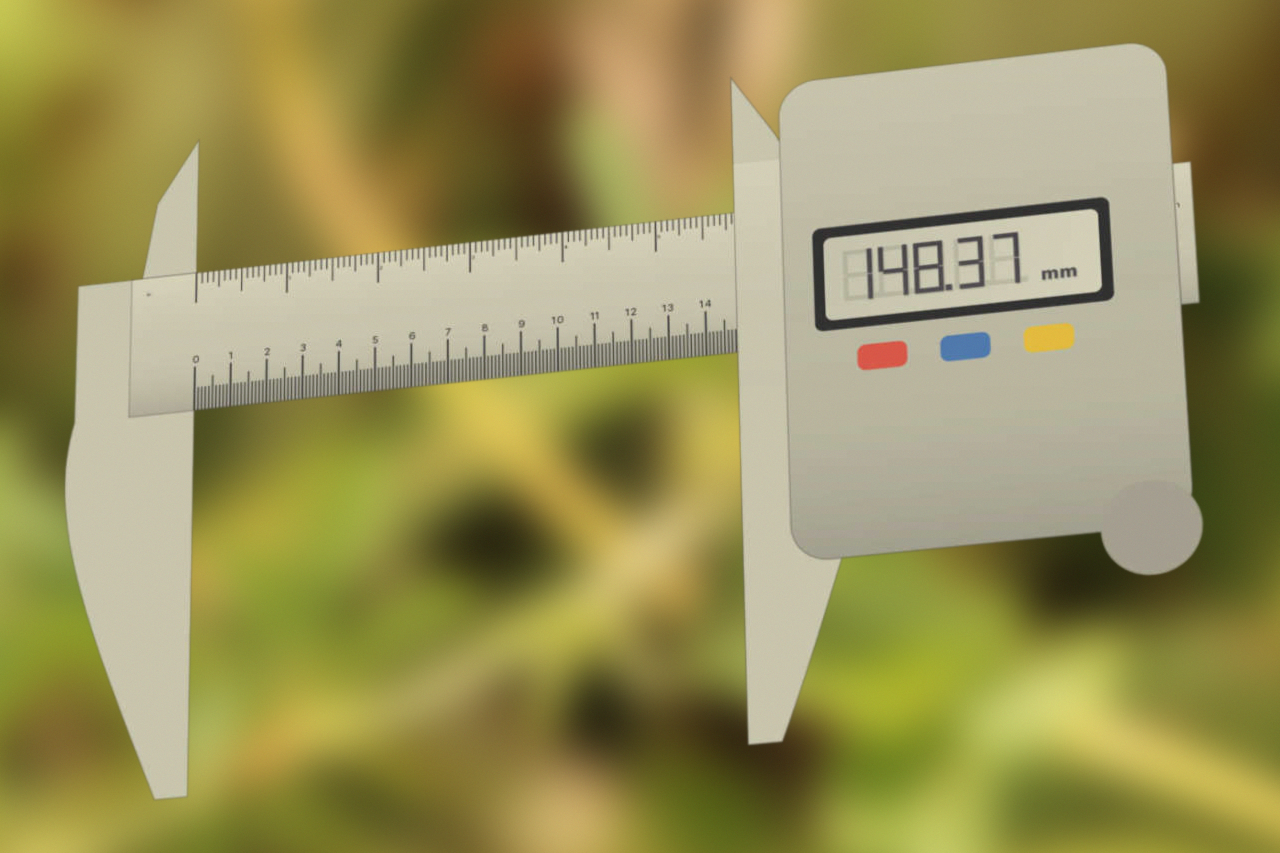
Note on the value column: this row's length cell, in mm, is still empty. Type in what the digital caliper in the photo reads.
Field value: 148.37 mm
